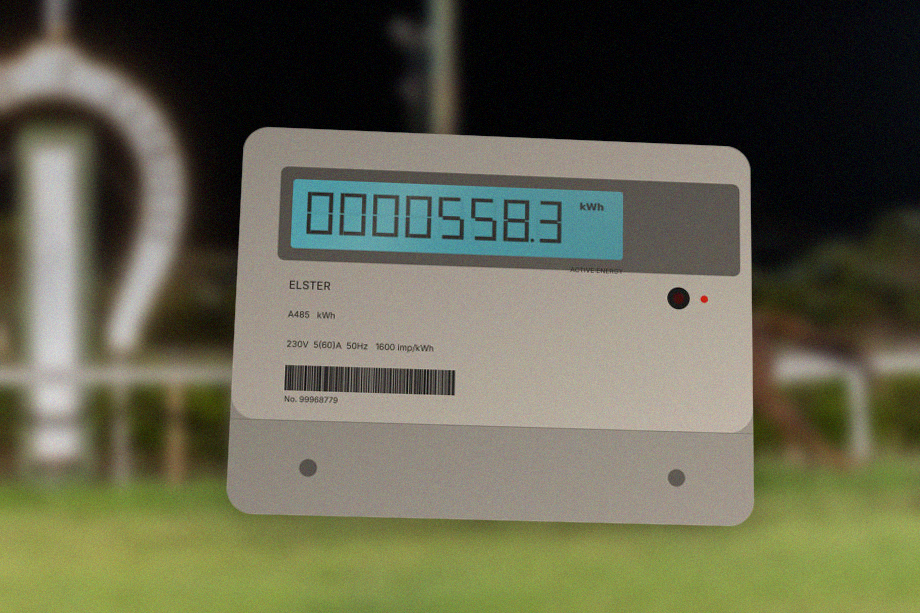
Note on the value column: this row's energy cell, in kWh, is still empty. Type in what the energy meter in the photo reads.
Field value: 558.3 kWh
